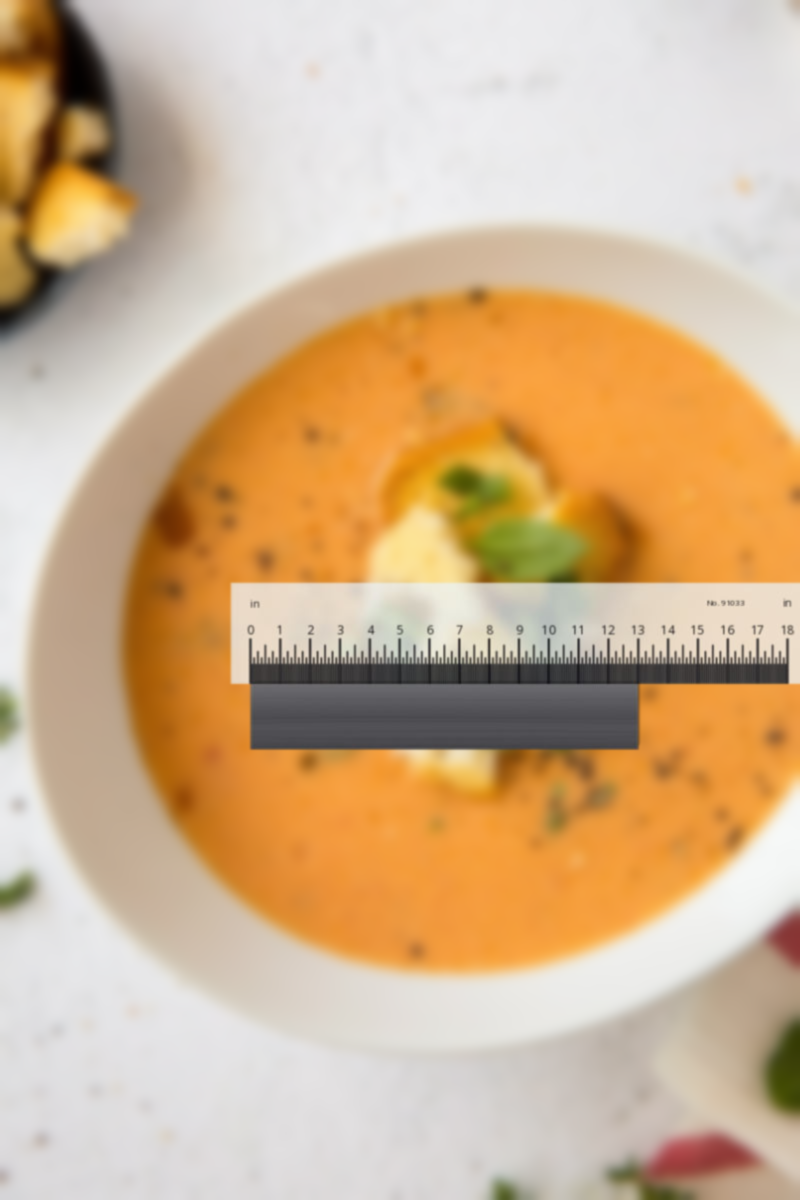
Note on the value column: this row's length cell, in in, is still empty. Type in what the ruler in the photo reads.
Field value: 13 in
